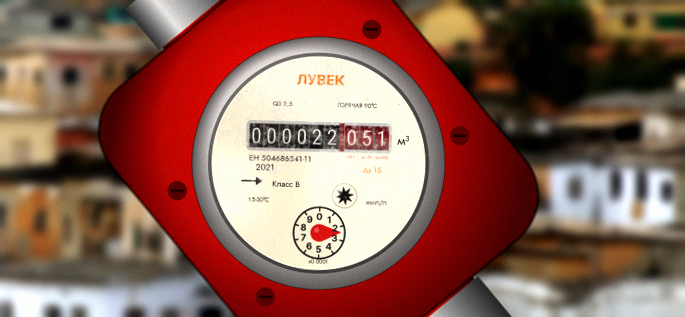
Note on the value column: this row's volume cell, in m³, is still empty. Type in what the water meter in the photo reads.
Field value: 22.0512 m³
